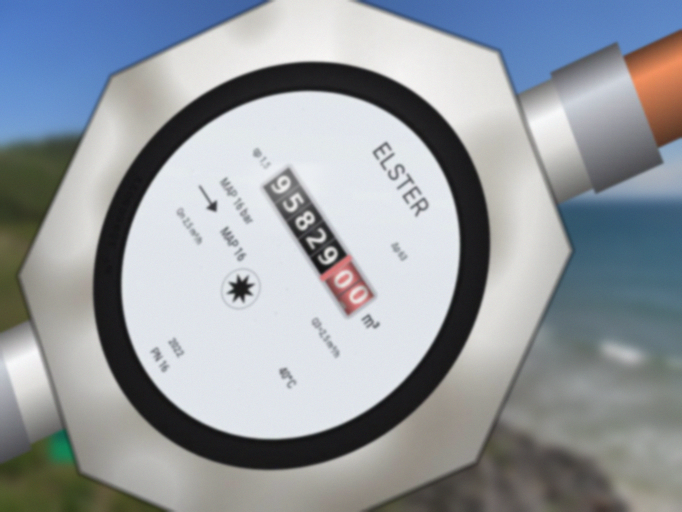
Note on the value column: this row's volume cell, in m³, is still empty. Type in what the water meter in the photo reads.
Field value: 95829.00 m³
